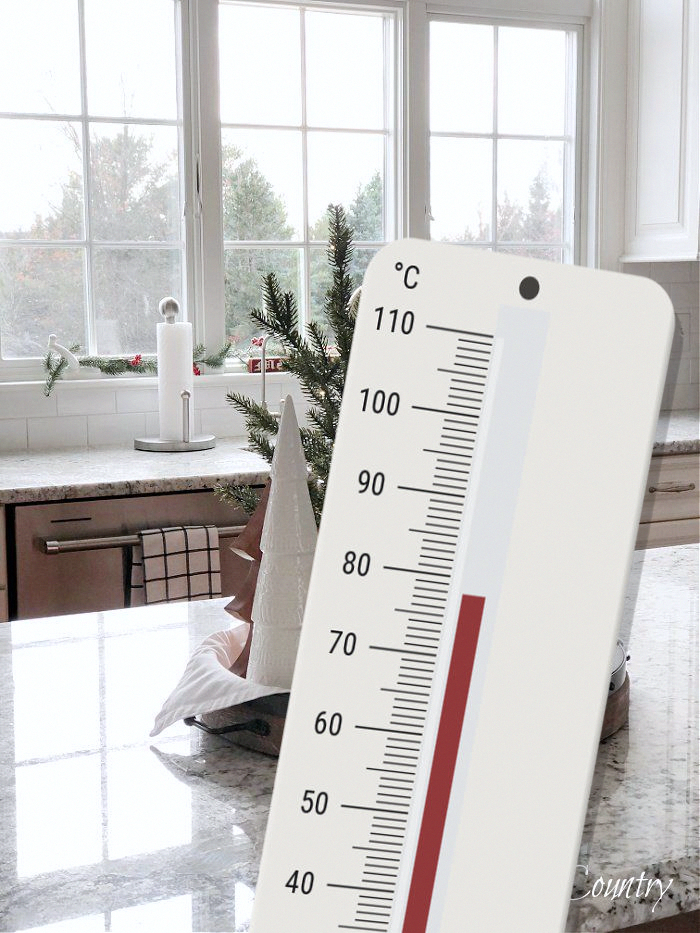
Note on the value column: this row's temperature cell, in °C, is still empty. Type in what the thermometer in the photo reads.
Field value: 78 °C
